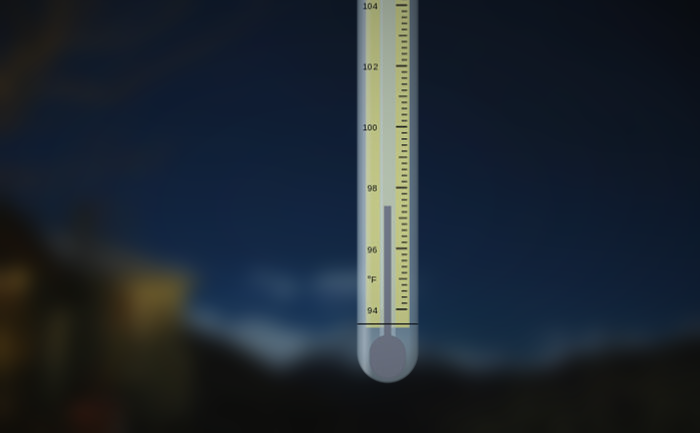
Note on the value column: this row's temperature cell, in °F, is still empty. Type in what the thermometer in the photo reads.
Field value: 97.4 °F
